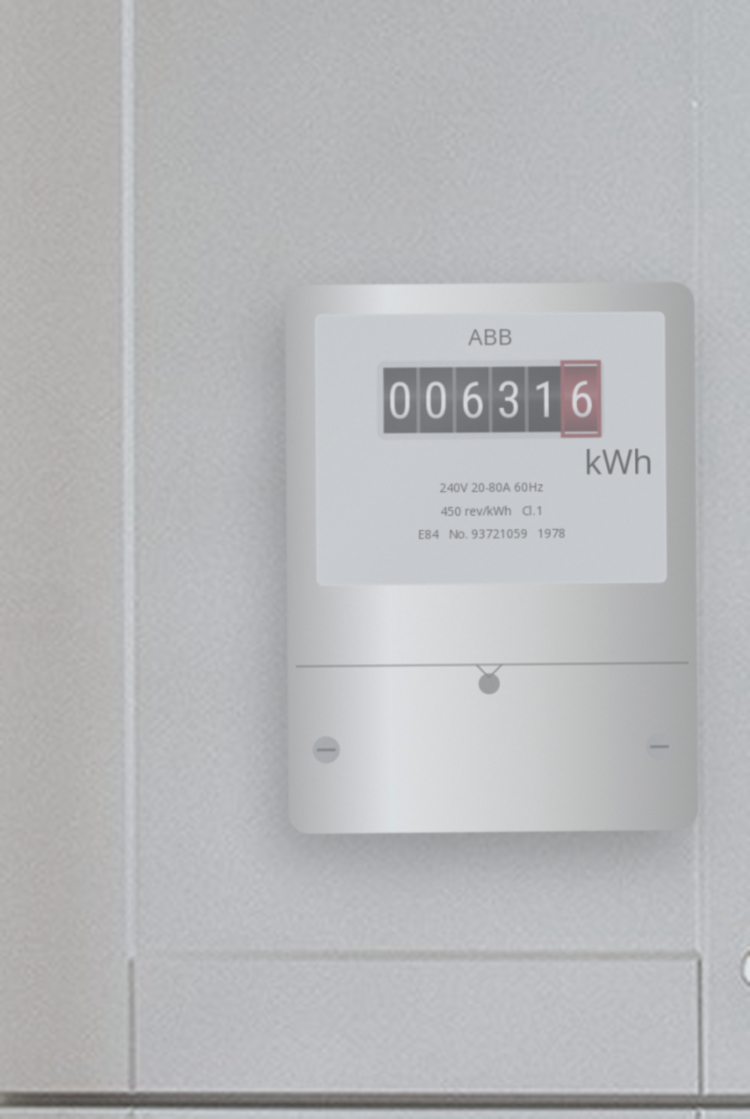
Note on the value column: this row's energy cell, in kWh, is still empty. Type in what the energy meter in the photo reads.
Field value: 631.6 kWh
